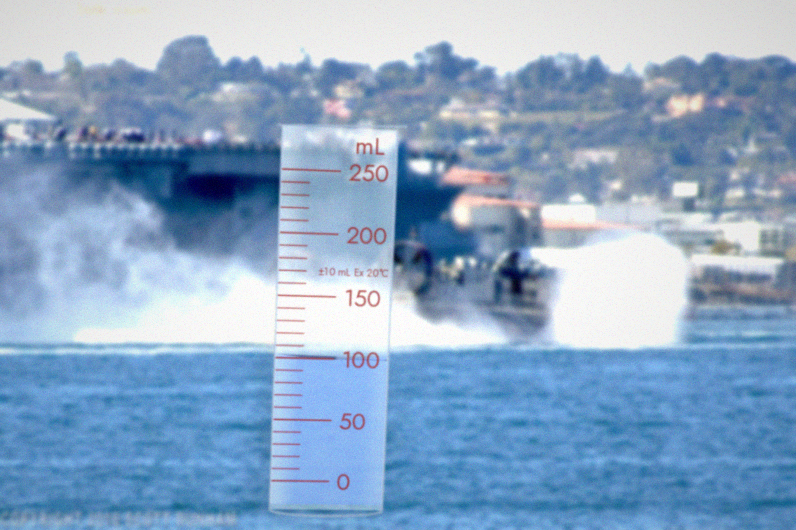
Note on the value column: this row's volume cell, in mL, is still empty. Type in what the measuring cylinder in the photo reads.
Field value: 100 mL
